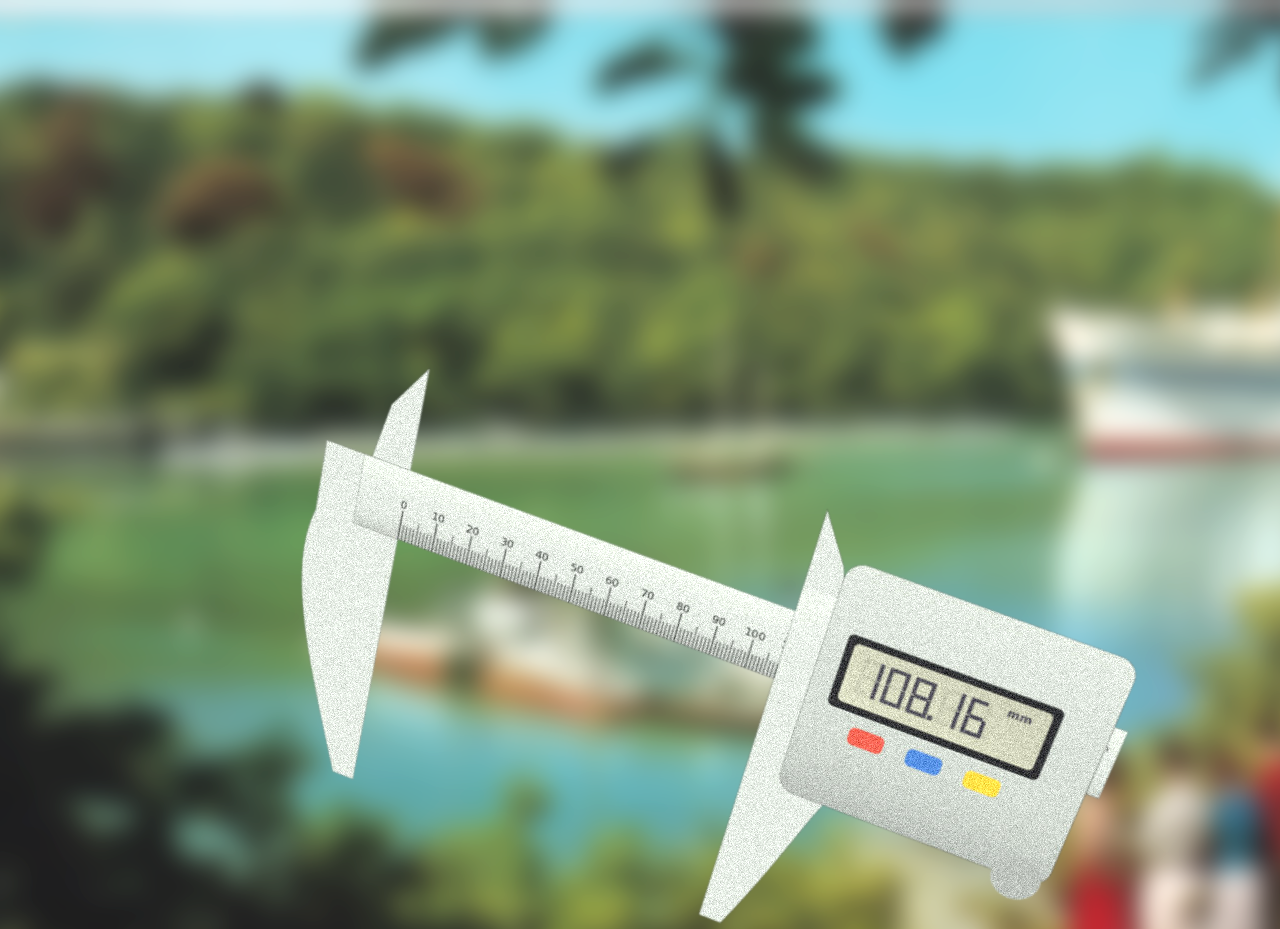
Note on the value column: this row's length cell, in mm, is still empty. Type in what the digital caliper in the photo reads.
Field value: 108.16 mm
